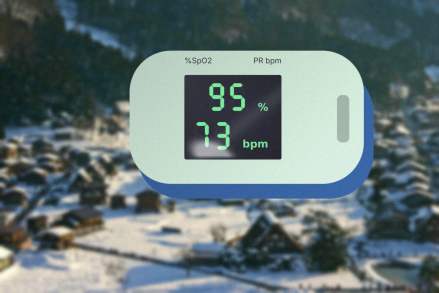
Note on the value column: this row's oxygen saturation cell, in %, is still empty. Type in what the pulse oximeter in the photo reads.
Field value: 95 %
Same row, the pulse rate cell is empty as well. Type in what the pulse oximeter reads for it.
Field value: 73 bpm
